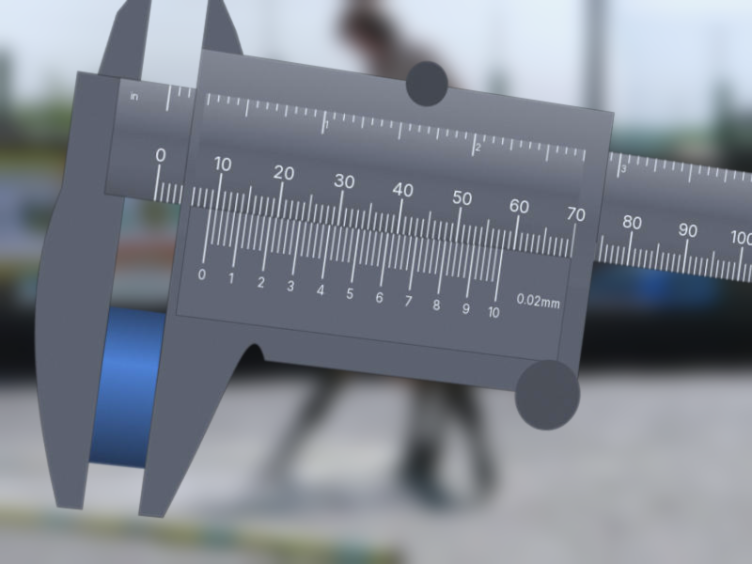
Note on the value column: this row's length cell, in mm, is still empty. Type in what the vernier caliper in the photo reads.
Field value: 9.0 mm
